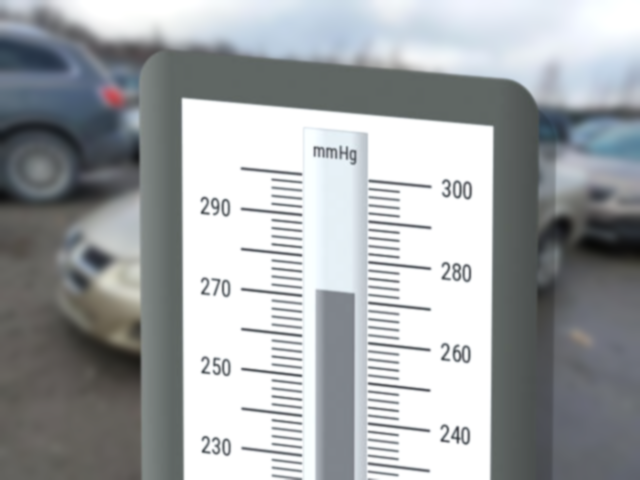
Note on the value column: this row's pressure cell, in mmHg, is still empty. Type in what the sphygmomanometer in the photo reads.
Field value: 272 mmHg
